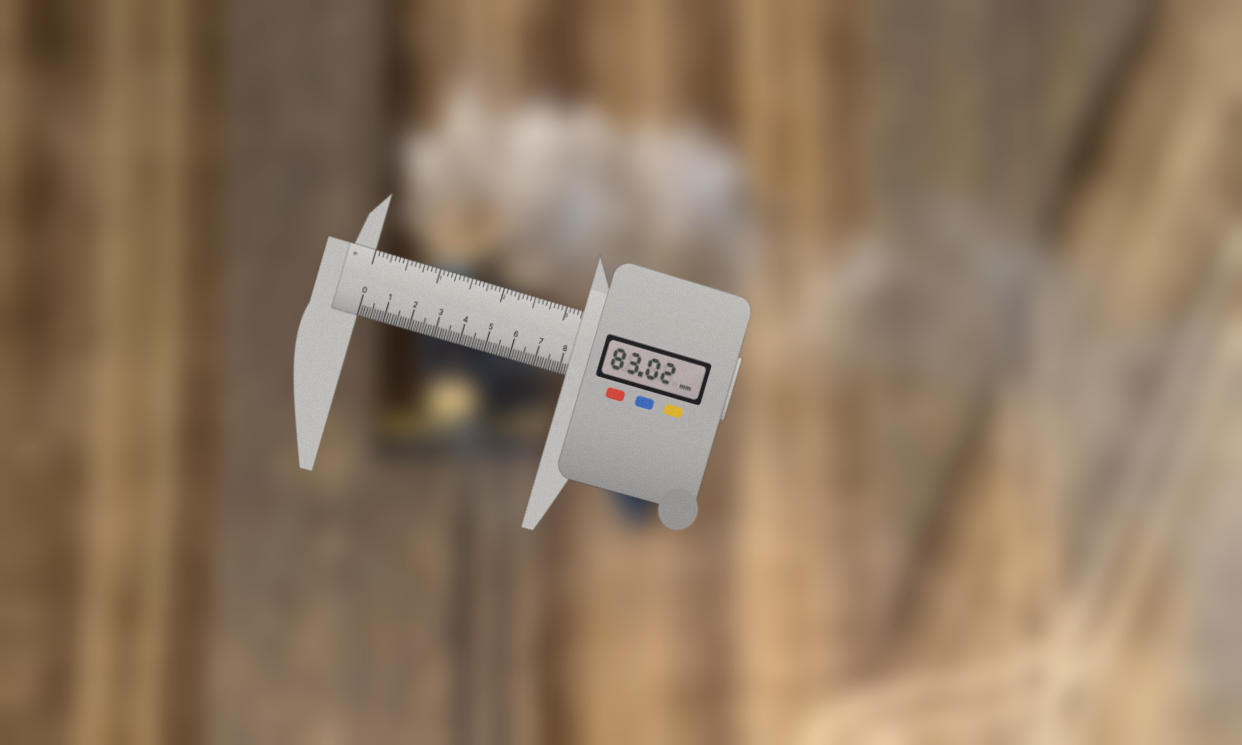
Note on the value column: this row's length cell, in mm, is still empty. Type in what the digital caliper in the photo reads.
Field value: 83.02 mm
